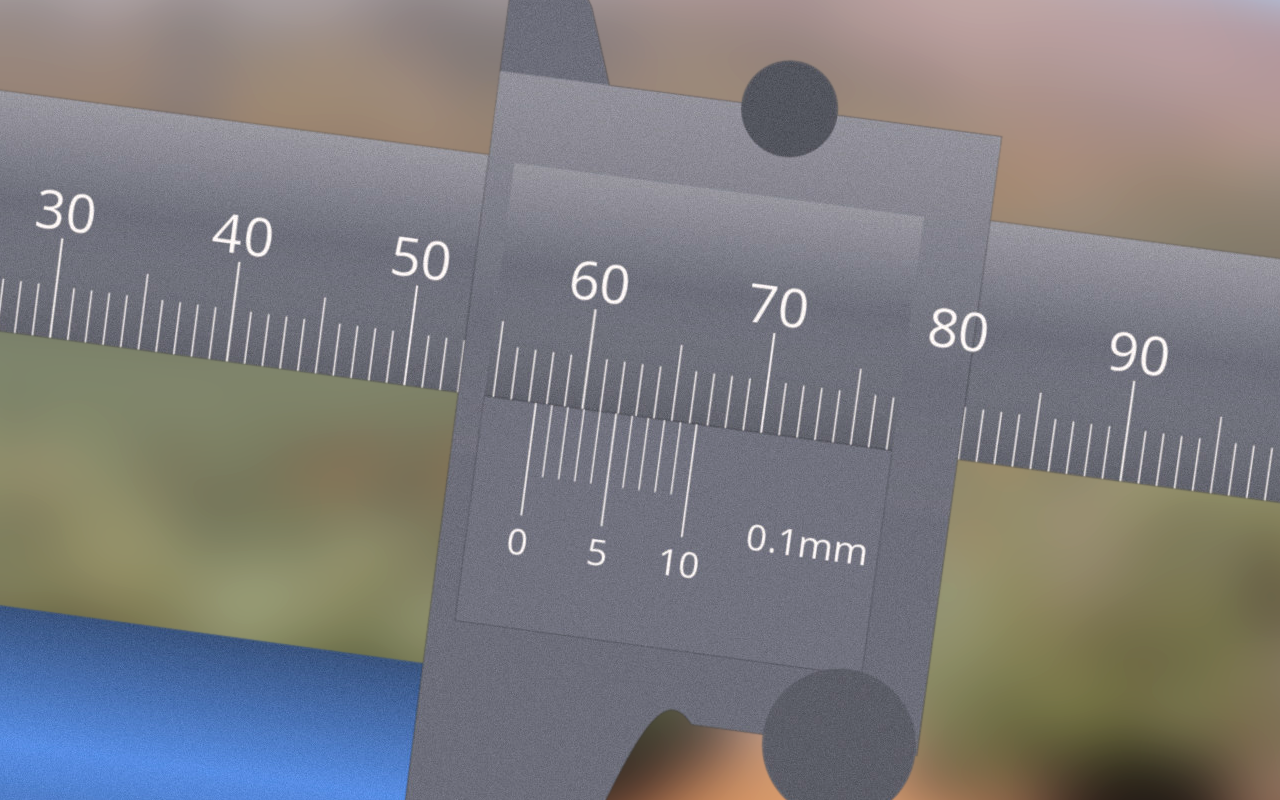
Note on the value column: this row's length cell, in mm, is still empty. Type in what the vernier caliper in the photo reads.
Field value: 57.4 mm
